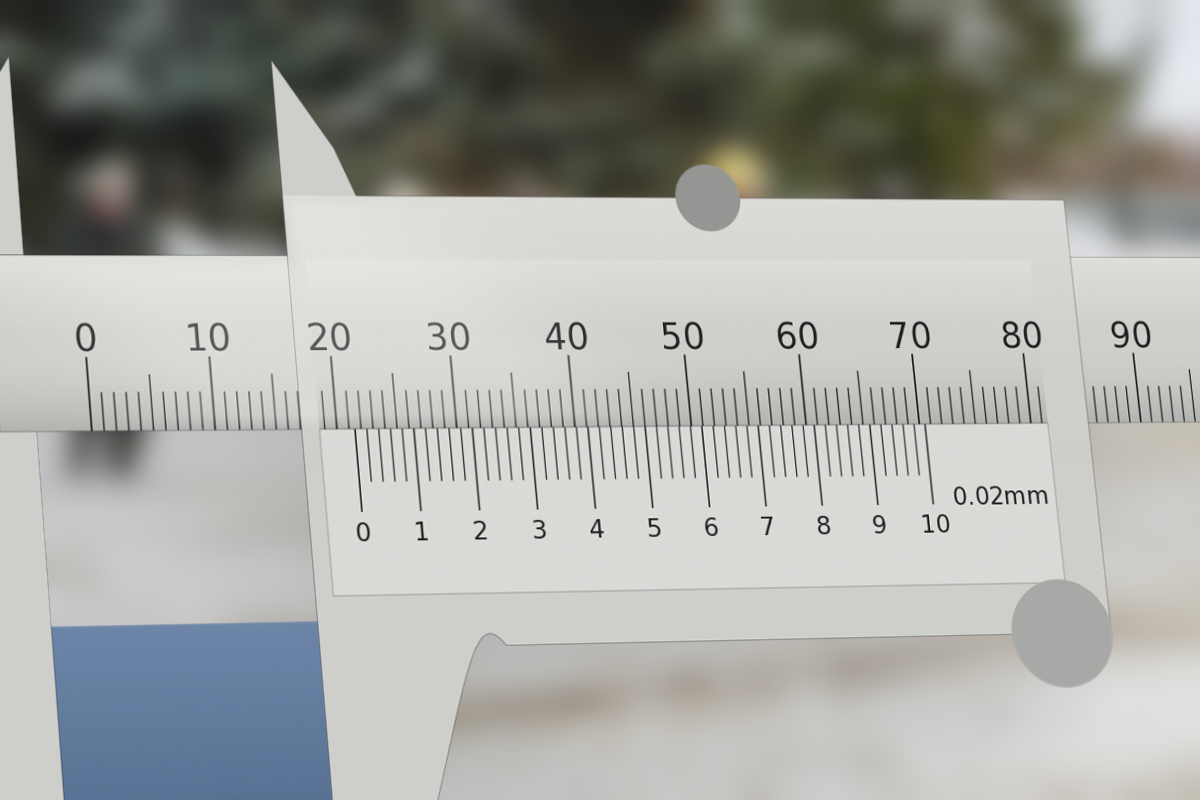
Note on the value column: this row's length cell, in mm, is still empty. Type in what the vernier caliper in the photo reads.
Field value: 21.5 mm
